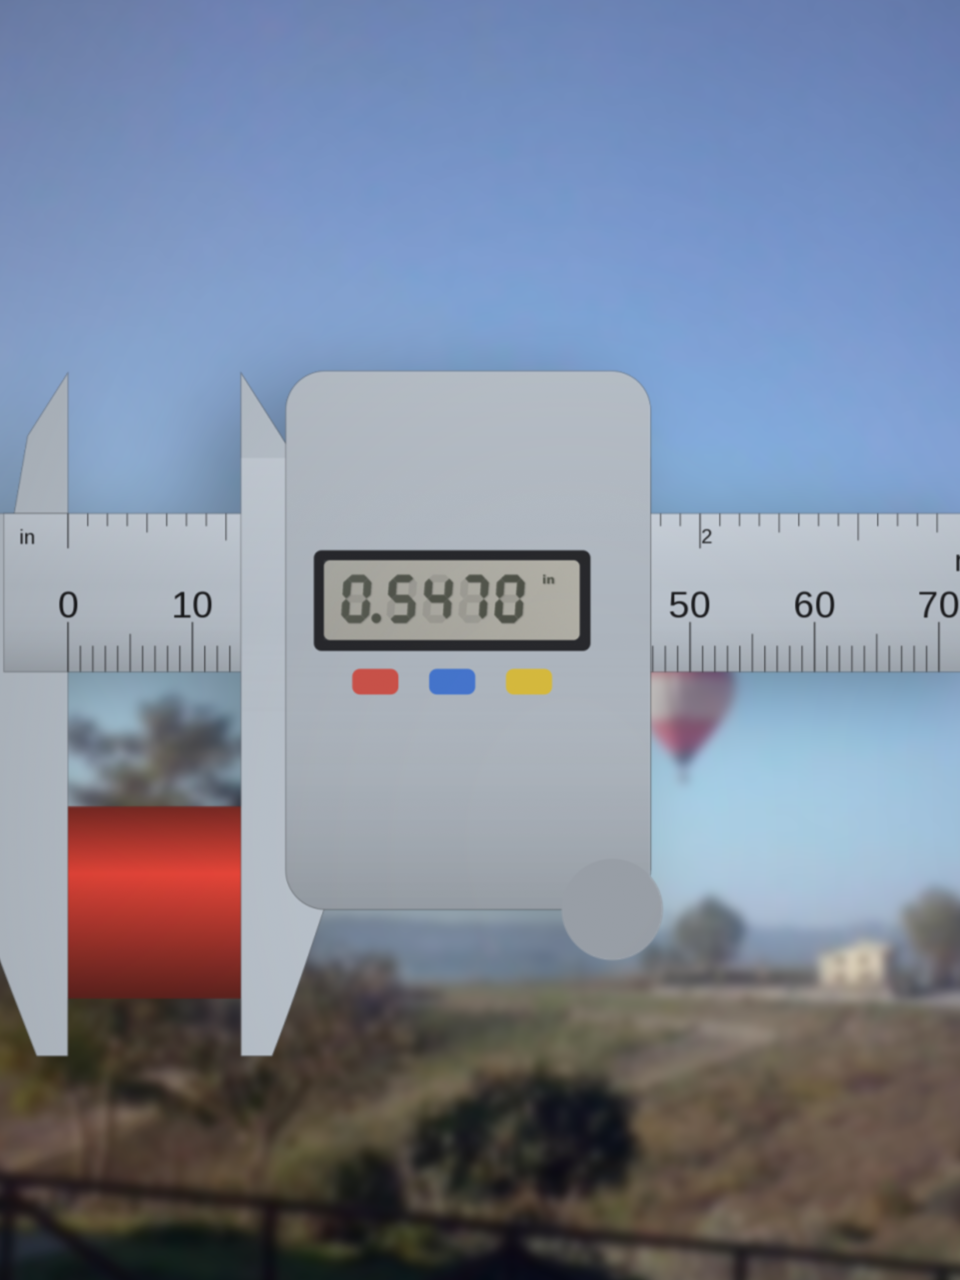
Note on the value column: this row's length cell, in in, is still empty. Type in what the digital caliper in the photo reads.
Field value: 0.5470 in
